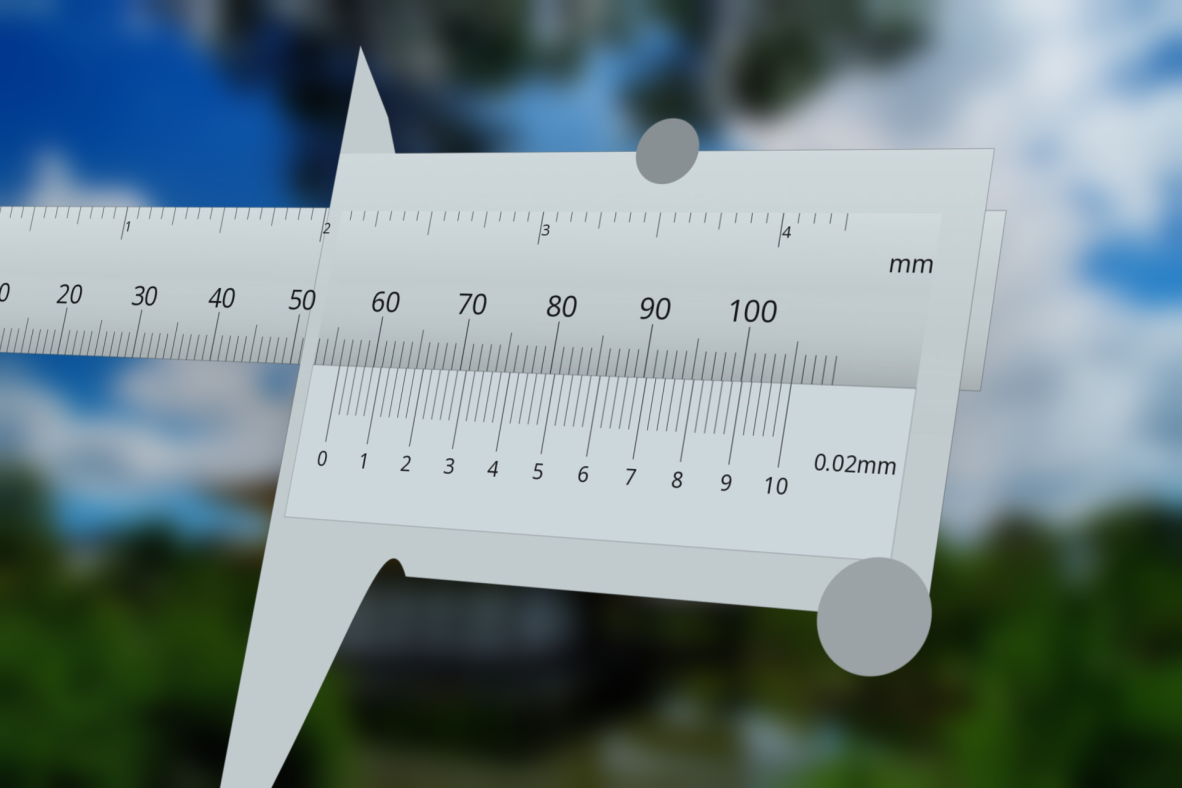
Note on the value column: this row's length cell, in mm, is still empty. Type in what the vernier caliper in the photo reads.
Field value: 56.0 mm
